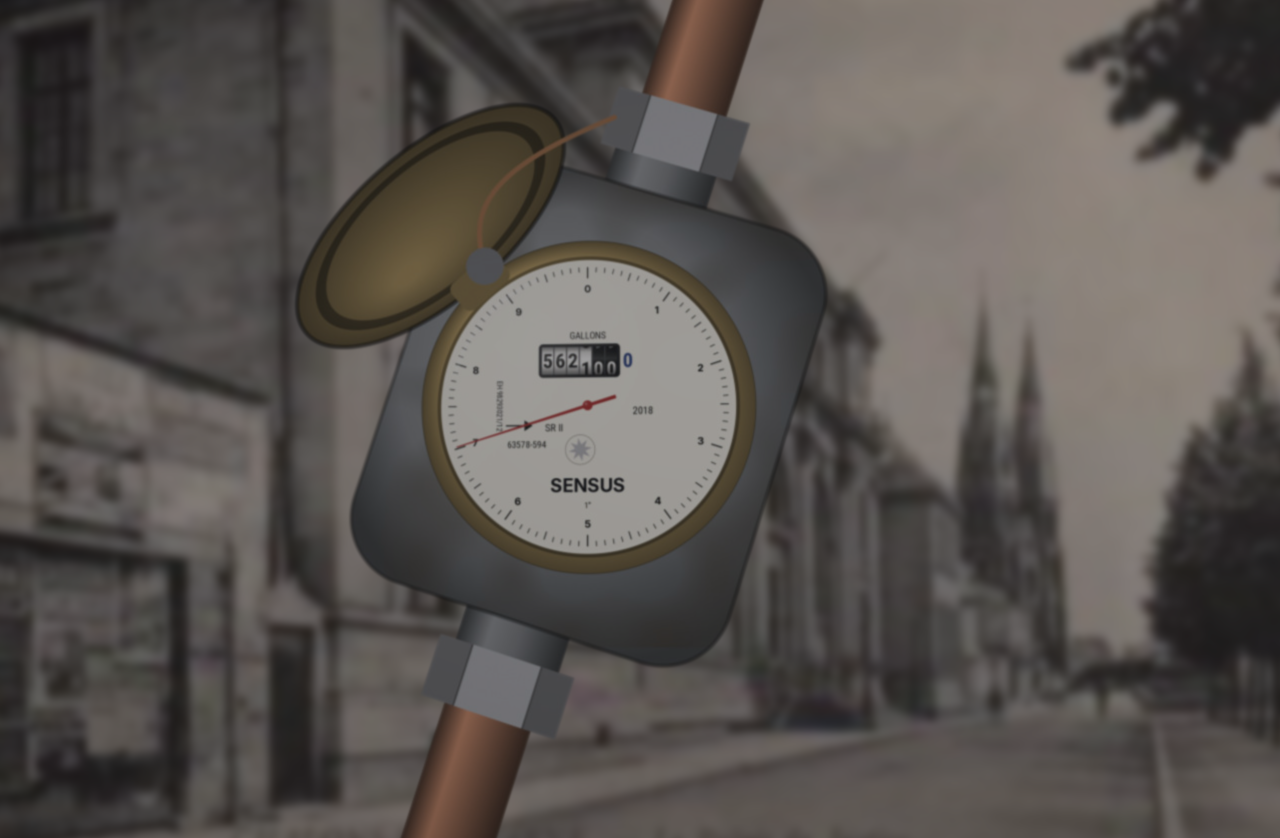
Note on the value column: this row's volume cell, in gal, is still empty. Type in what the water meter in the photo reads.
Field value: 5620997.0 gal
